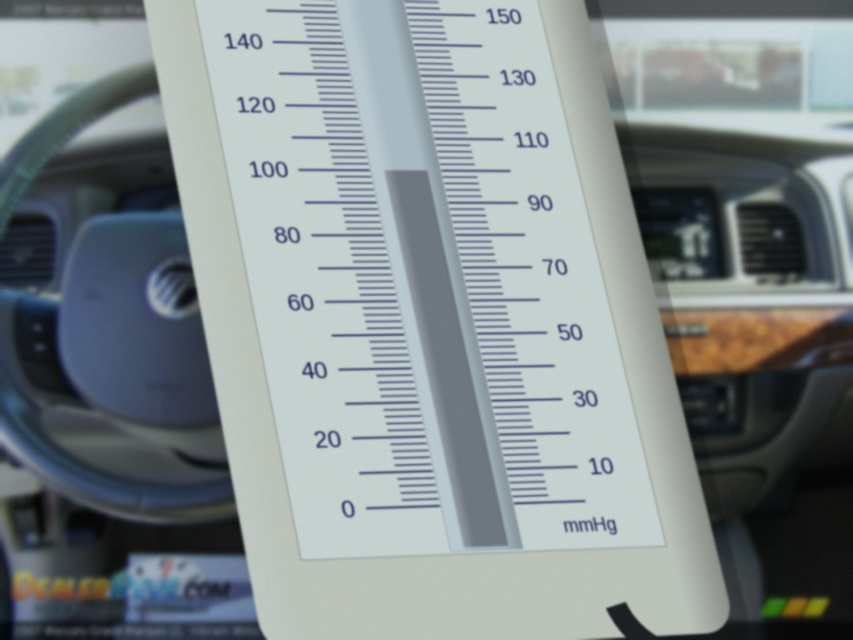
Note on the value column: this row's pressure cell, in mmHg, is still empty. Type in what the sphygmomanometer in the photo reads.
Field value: 100 mmHg
